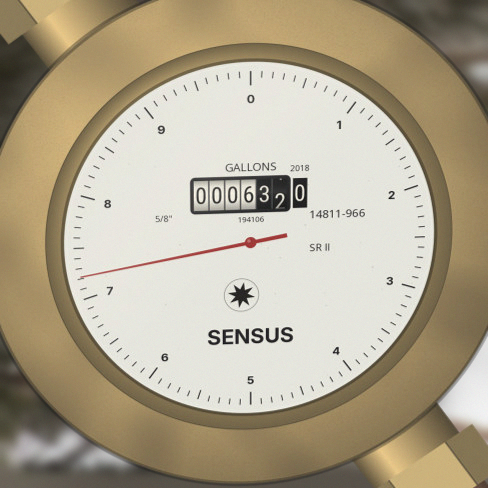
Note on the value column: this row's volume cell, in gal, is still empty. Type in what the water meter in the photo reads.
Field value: 6317.2 gal
